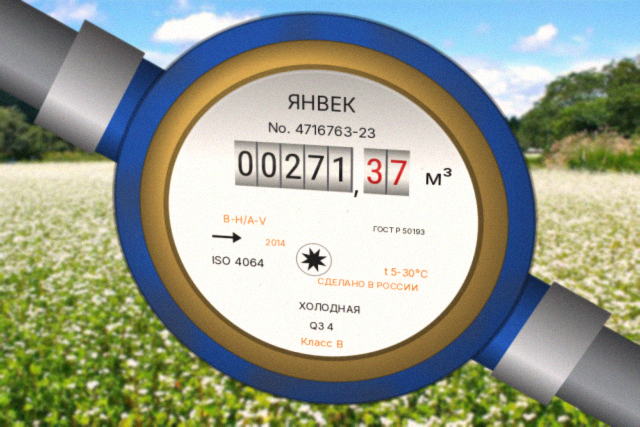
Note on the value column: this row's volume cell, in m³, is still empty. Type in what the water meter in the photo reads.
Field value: 271.37 m³
